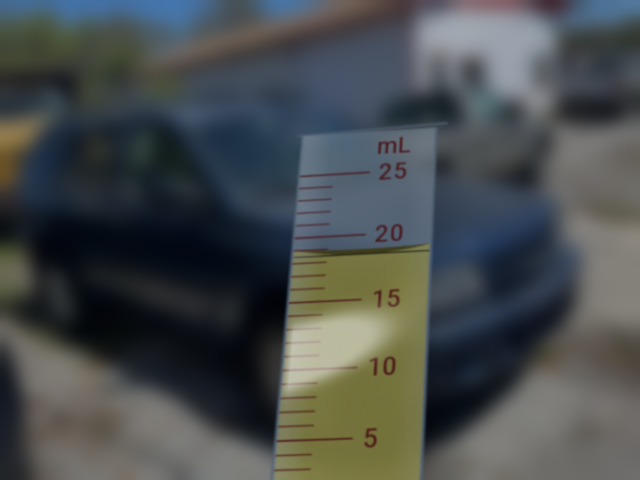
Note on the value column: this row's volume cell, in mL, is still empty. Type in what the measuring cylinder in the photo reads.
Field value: 18.5 mL
